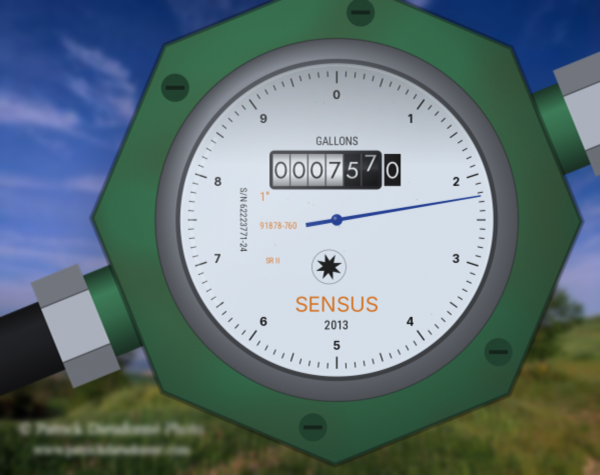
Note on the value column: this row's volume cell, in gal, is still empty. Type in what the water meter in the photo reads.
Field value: 7572.2 gal
